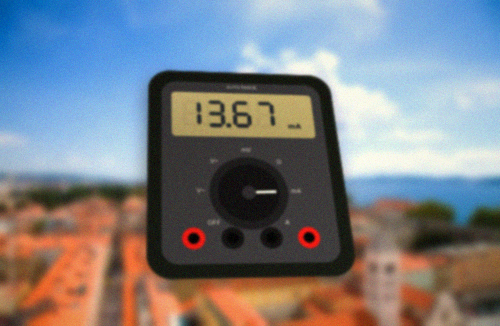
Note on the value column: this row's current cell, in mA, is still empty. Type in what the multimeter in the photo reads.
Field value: 13.67 mA
